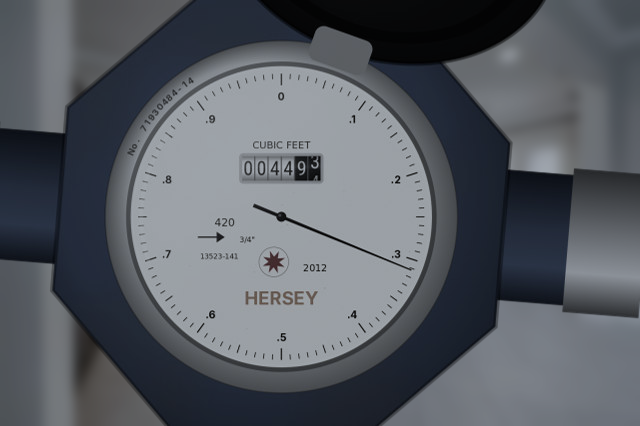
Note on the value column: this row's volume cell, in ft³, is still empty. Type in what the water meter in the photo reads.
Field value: 4493.31 ft³
